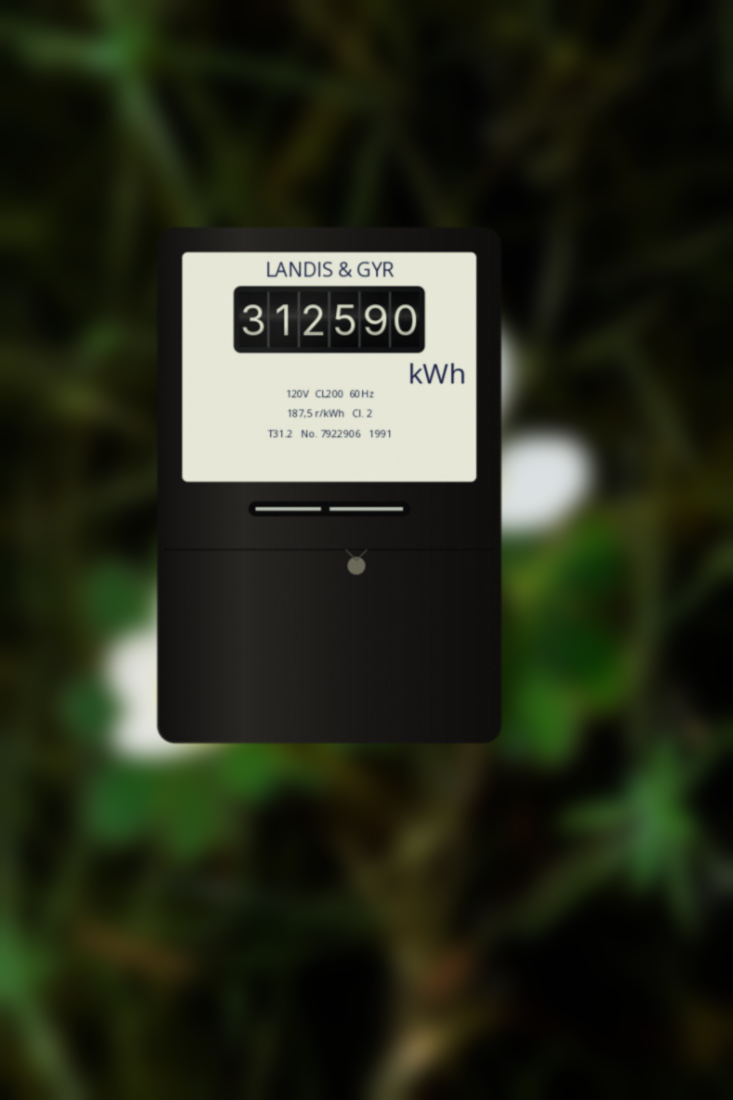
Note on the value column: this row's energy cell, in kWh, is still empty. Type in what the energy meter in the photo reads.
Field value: 312590 kWh
